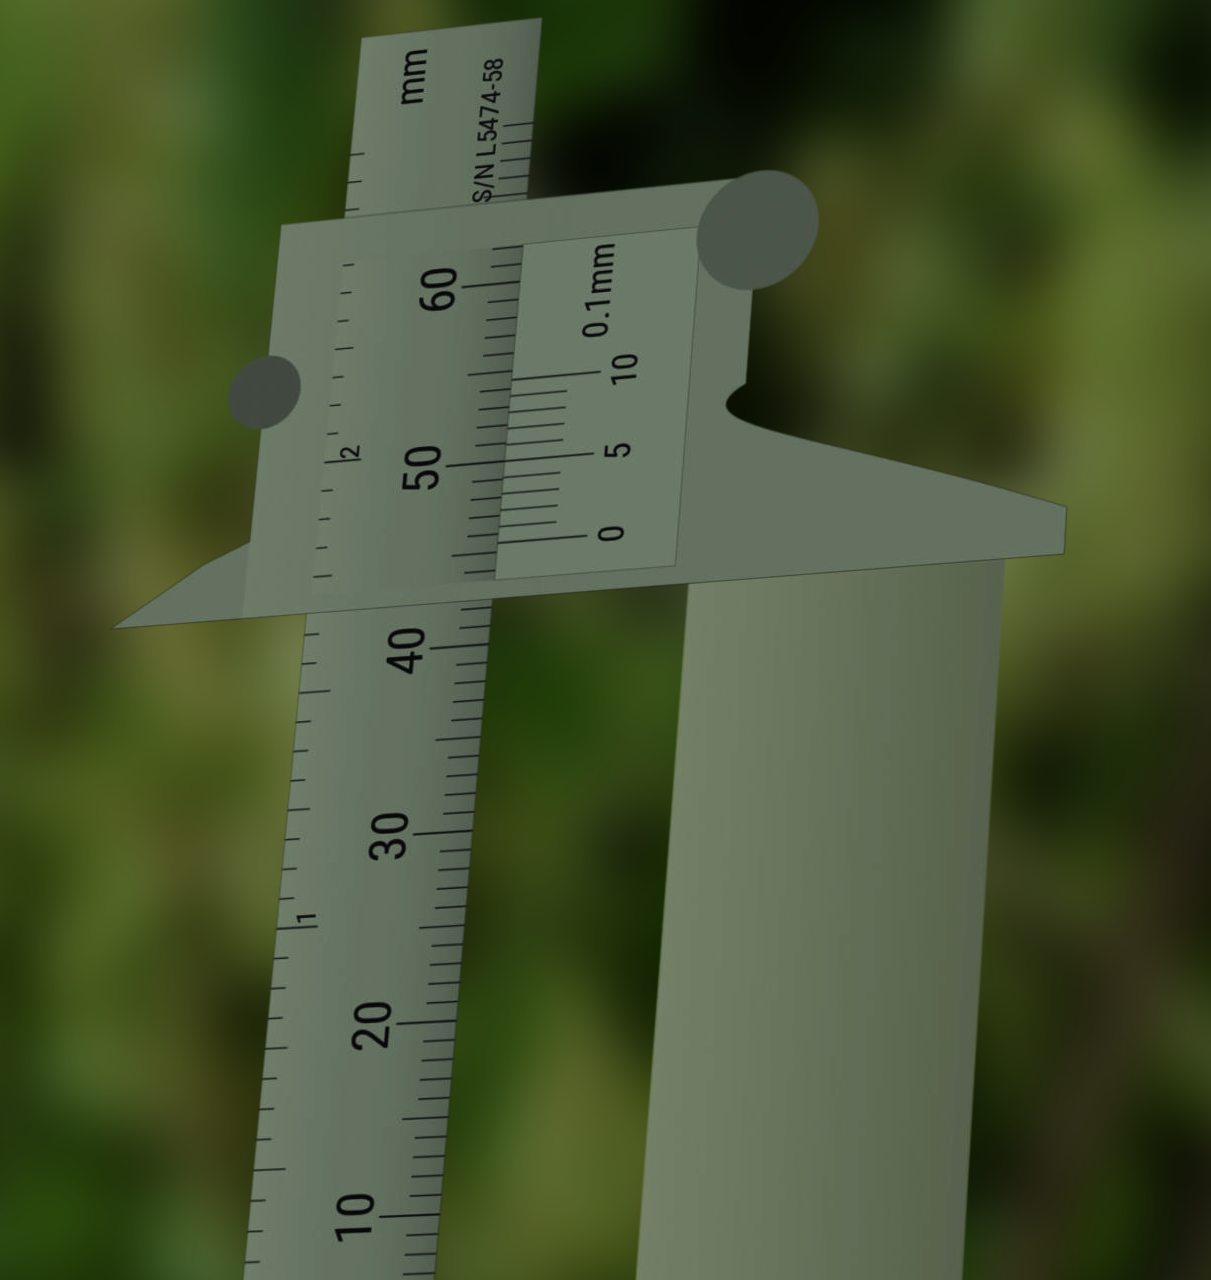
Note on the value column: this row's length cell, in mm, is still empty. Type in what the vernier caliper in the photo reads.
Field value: 45.5 mm
